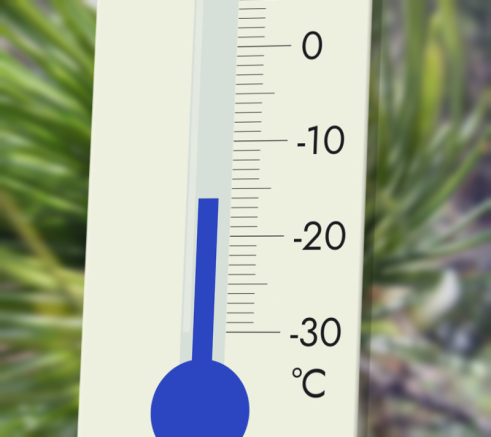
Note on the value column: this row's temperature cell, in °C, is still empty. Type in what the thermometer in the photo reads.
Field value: -16 °C
